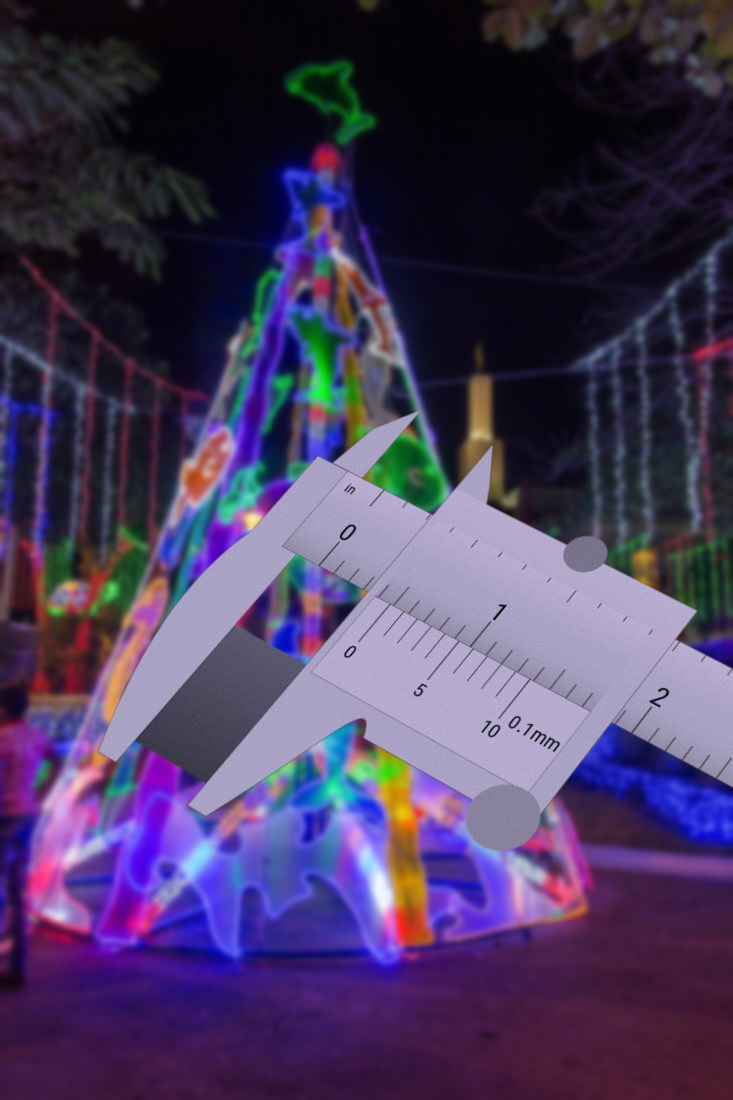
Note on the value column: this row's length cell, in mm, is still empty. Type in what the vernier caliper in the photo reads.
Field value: 4.8 mm
